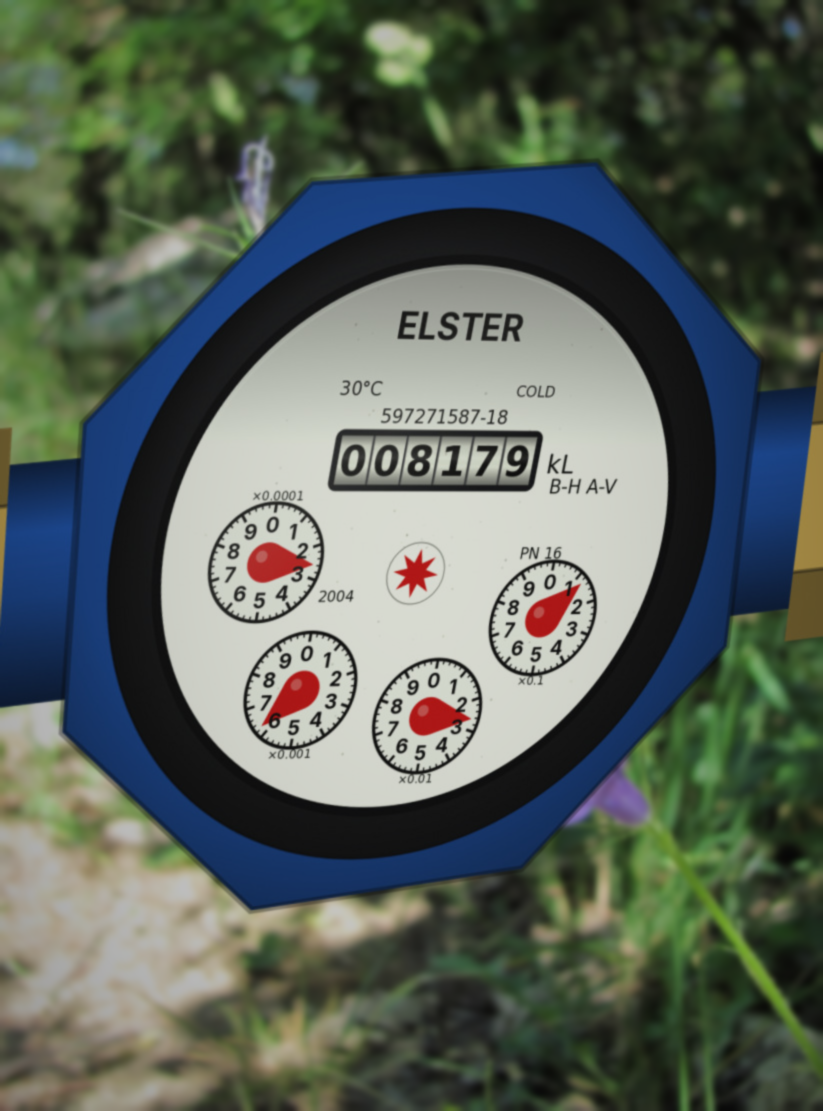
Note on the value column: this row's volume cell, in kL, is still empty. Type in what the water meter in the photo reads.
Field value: 8179.1262 kL
